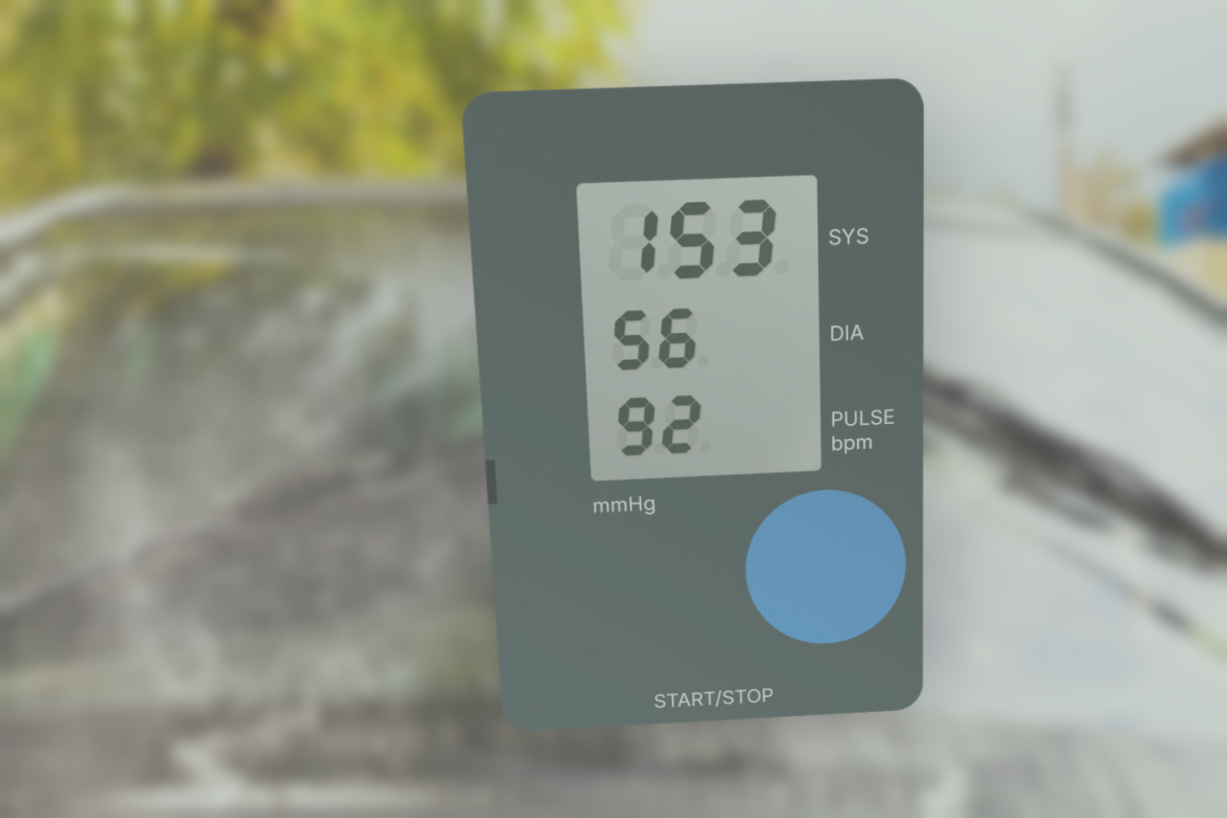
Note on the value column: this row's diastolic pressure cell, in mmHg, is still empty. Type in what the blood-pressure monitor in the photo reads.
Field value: 56 mmHg
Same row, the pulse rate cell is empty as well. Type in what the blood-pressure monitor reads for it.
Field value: 92 bpm
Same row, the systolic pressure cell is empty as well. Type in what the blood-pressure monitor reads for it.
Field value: 153 mmHg
